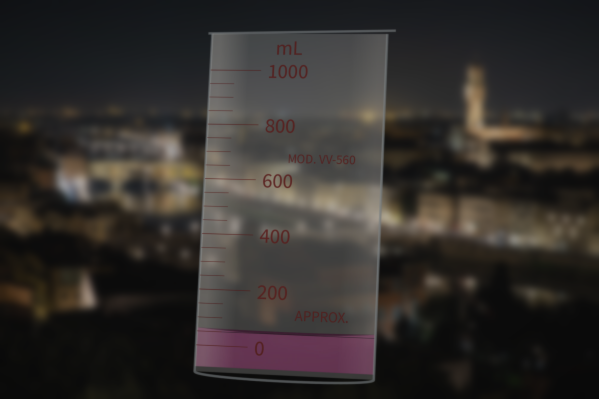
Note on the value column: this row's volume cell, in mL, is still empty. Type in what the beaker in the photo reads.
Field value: 50 mL
